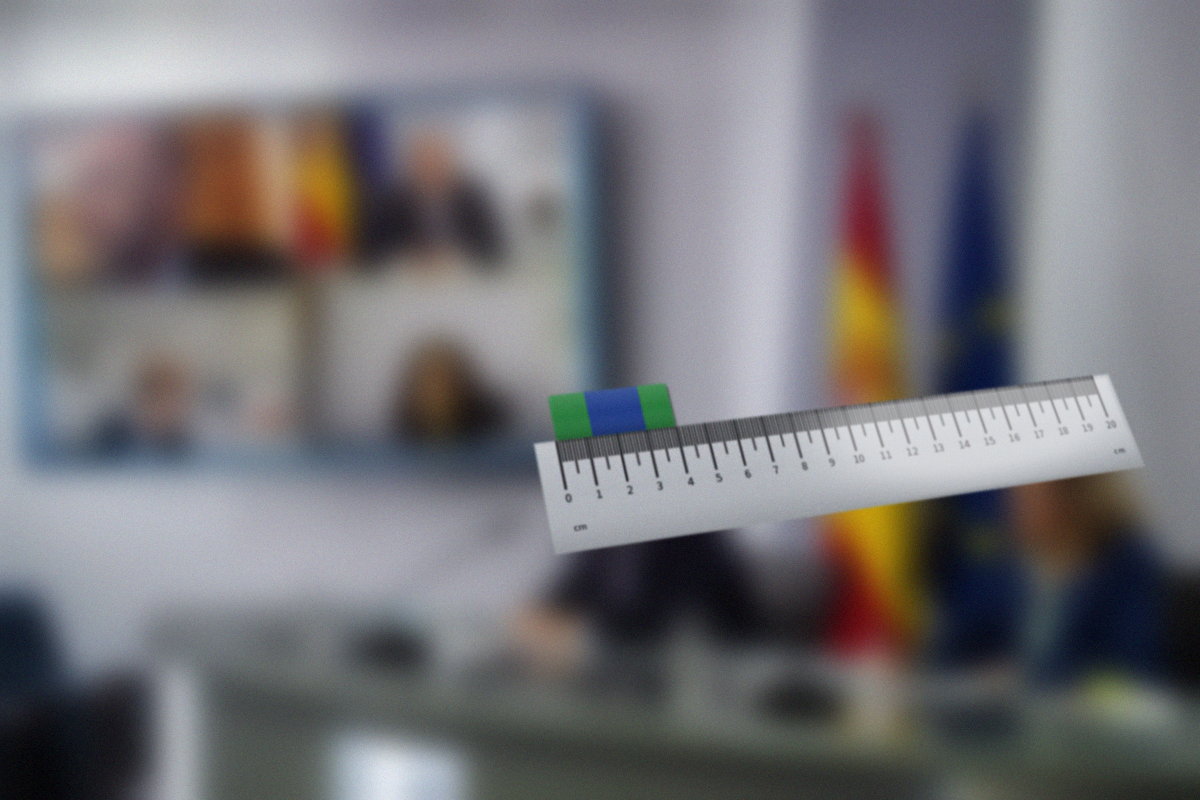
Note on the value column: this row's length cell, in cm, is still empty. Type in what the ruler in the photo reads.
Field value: 4 cm
